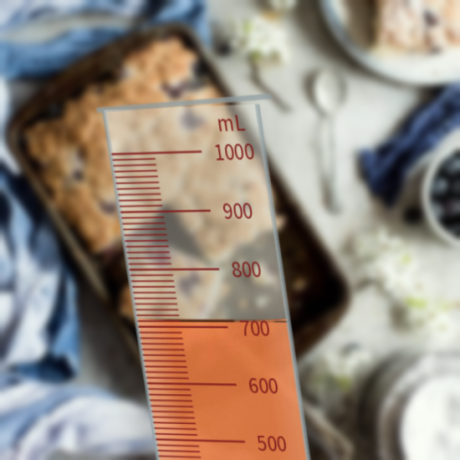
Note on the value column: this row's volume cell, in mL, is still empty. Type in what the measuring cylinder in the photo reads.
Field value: 710 mL
